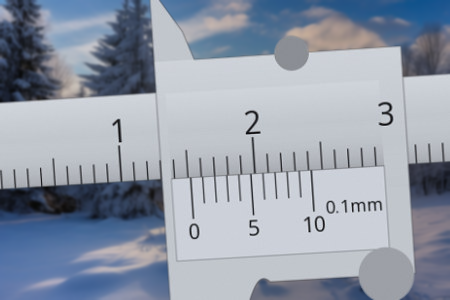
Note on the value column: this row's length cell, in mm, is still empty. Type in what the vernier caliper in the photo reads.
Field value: 15.2 mm
